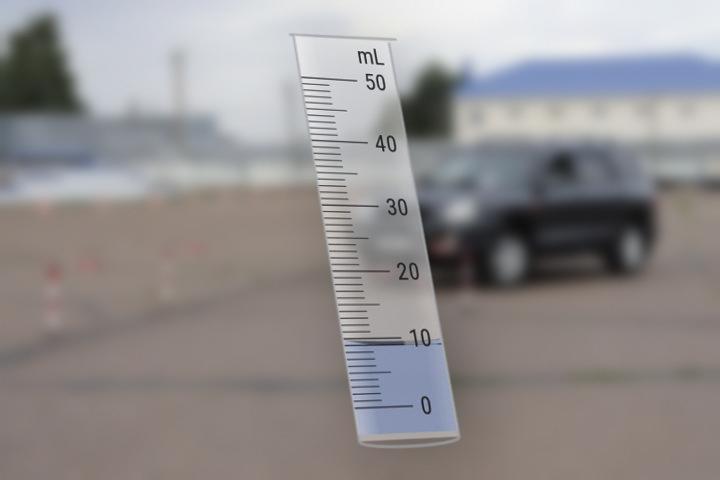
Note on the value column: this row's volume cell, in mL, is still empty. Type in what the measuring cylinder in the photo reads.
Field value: 9 mL
